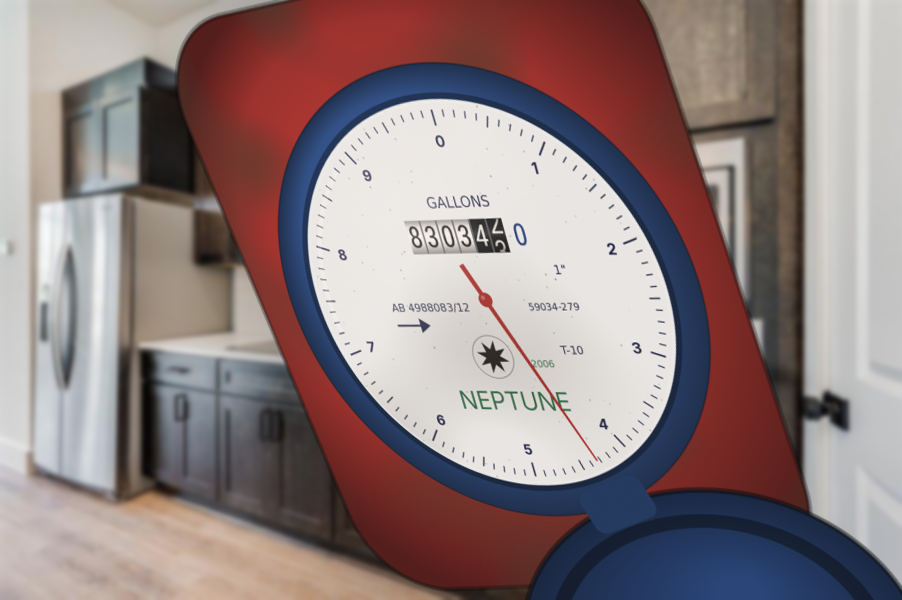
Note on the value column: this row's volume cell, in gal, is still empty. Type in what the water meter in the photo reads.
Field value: 8303424.3 gal
